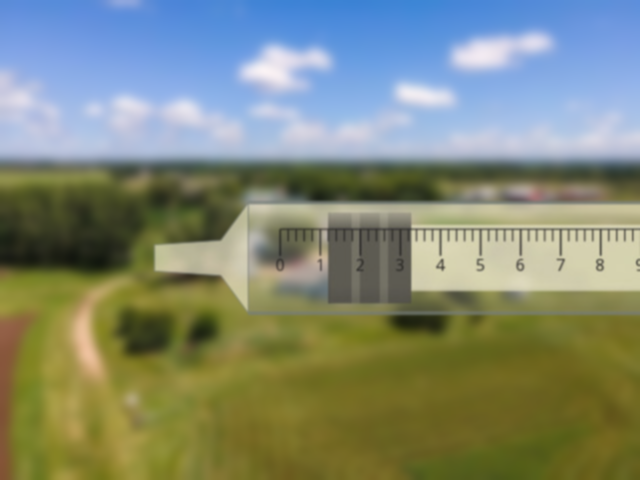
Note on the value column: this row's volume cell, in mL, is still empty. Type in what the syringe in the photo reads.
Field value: 1.2 mL
